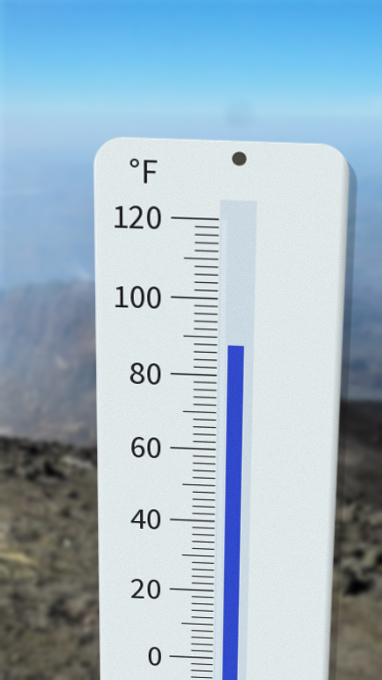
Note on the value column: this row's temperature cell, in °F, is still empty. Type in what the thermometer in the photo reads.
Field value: 88 °F
